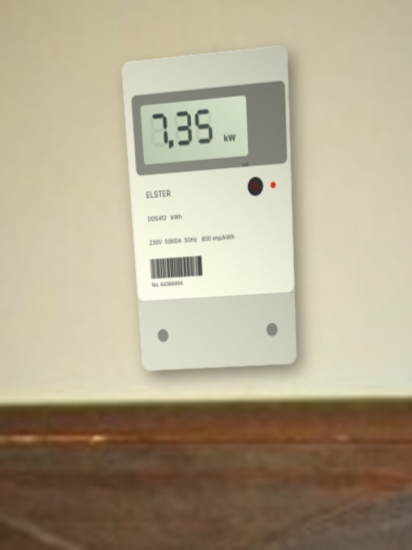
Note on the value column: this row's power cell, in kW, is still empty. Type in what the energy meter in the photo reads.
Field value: 7.35 kW
